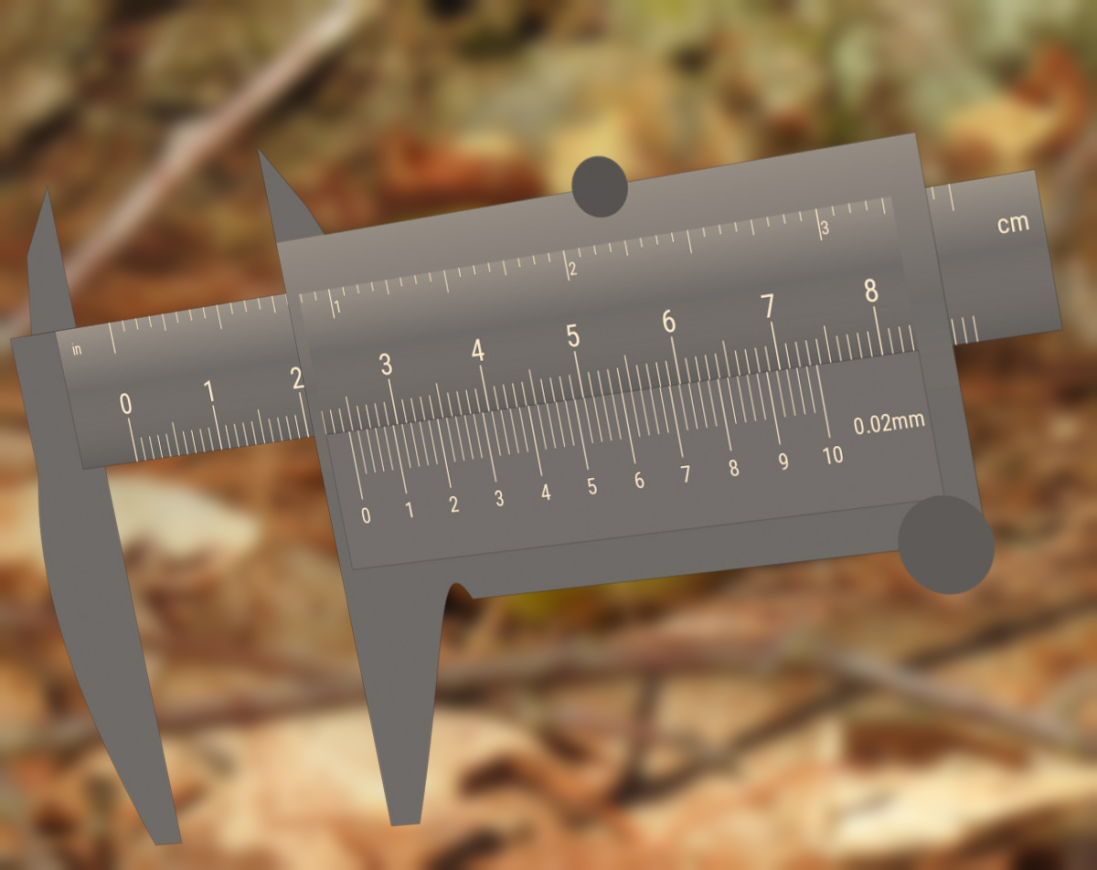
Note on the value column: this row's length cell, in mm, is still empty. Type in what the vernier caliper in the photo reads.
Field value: 24.6 mm
